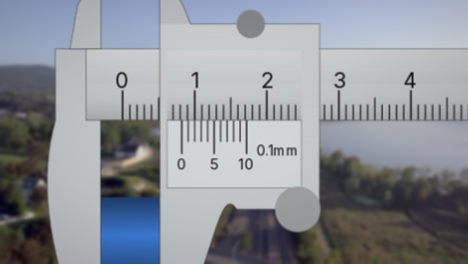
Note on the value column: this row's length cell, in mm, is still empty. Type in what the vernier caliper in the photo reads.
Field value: 8.2 mm
